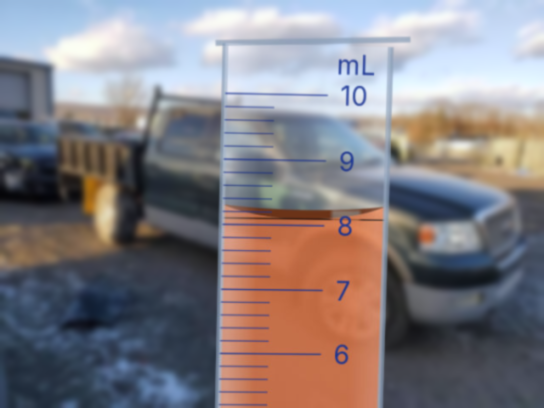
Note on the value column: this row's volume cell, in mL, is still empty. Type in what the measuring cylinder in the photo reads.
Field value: 8.1 mL
